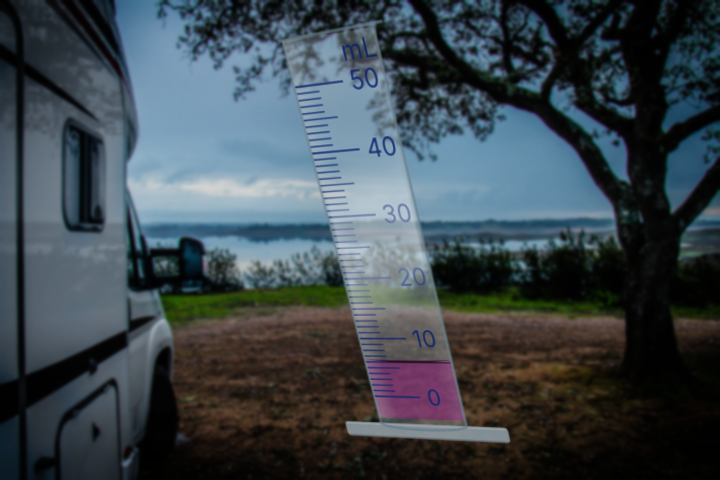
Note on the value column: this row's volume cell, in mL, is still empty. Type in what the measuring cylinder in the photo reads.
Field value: 6 mL
